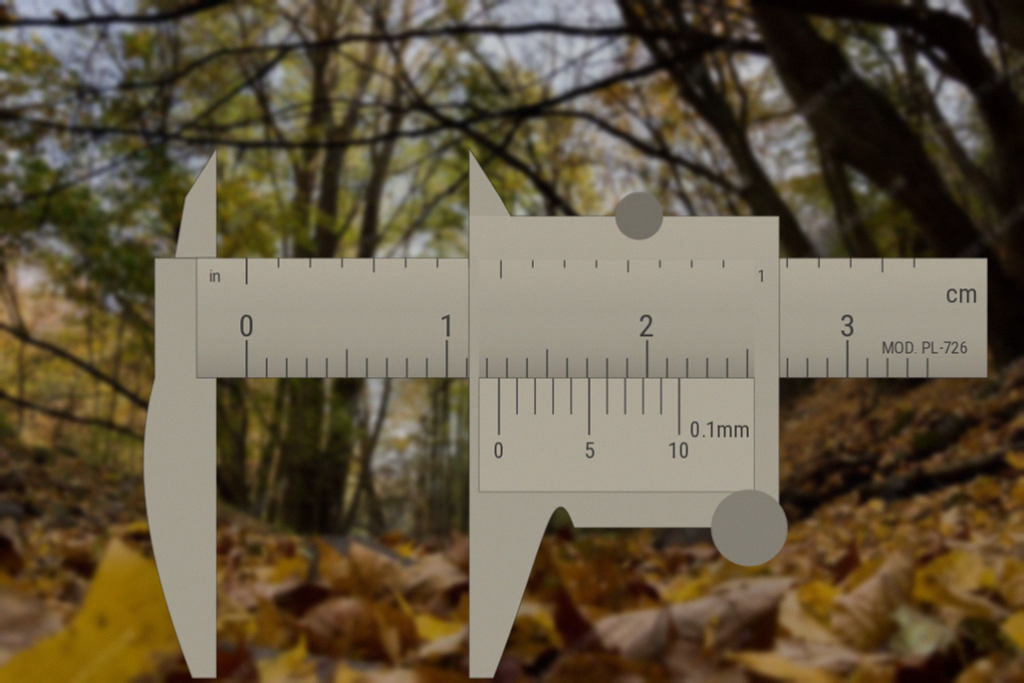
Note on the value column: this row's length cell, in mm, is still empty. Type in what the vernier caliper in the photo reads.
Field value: 12.6 mm
